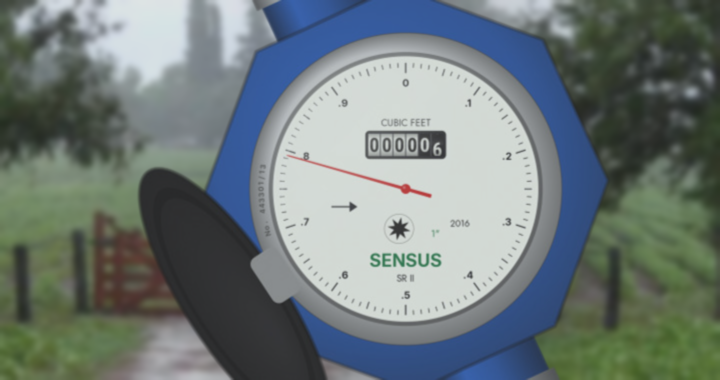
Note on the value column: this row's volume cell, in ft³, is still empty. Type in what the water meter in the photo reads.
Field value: 5.79 ft³
